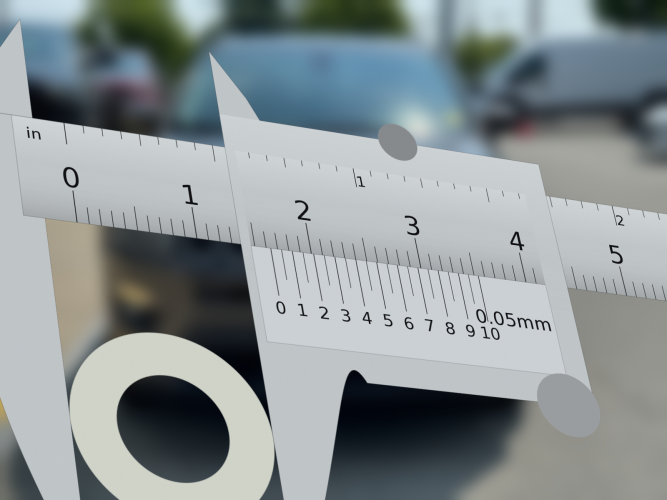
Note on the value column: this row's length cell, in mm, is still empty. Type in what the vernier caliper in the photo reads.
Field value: 16.4 mm
